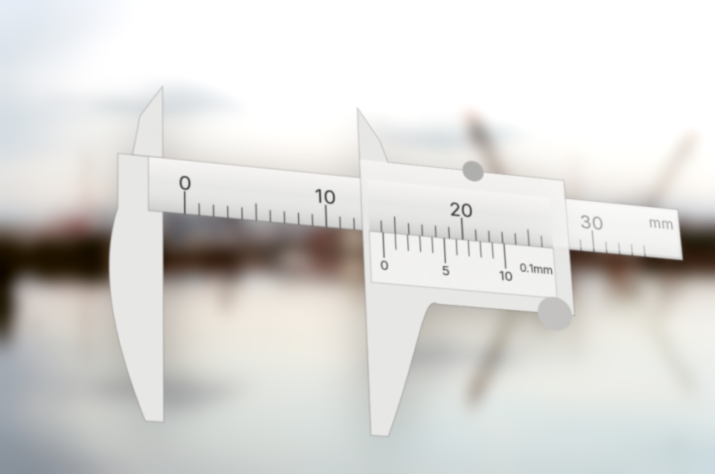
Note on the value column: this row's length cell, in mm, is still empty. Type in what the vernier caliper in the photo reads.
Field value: 14.1 mm
